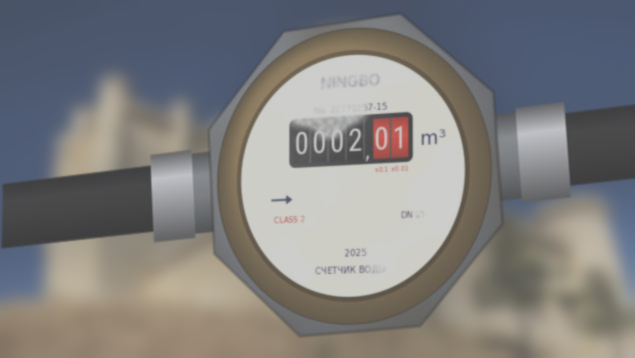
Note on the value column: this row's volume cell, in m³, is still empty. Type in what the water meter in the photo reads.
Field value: 2.01 m³
